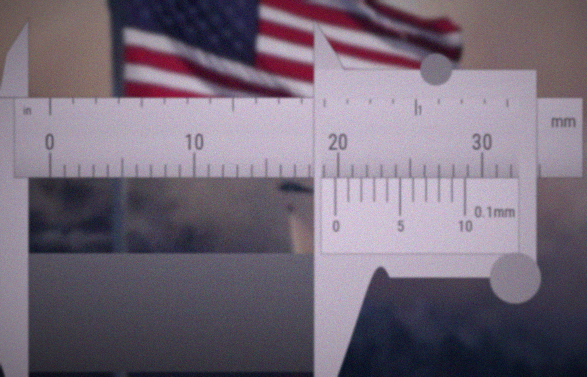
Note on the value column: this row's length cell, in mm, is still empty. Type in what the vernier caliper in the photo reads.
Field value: 19.8 mm
